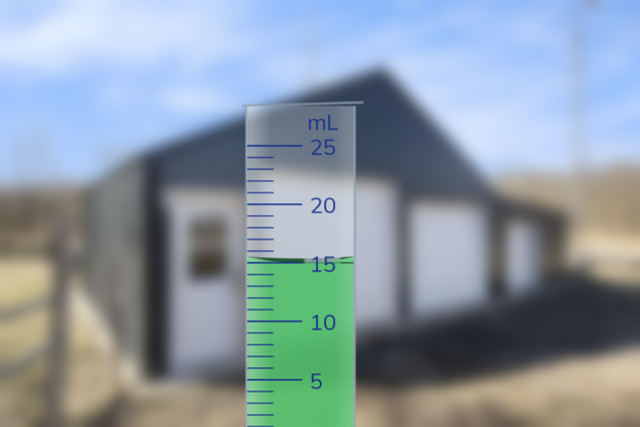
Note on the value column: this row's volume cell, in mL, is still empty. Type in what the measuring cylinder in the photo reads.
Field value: 15 mL
